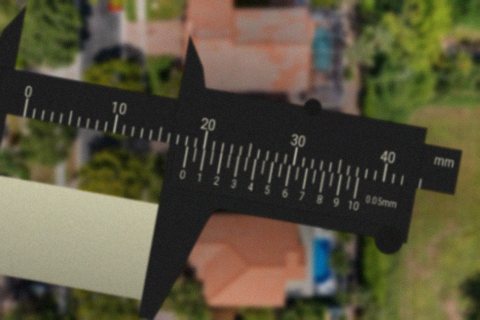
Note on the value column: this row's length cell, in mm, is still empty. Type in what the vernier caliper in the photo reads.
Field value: 18.2 mm
